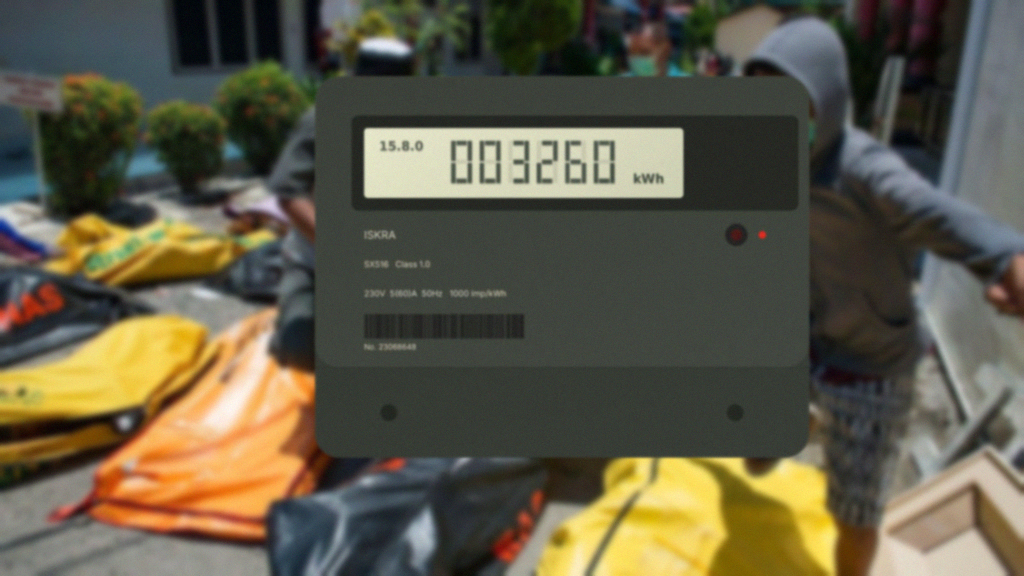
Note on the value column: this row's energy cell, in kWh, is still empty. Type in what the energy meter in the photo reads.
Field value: 3260 kWh
